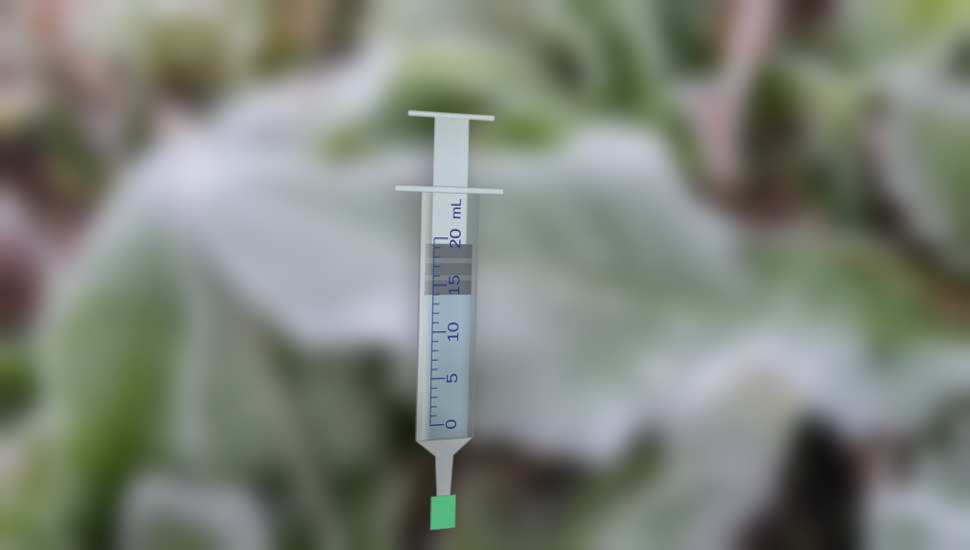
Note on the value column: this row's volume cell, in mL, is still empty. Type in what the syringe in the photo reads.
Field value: 14 mL
